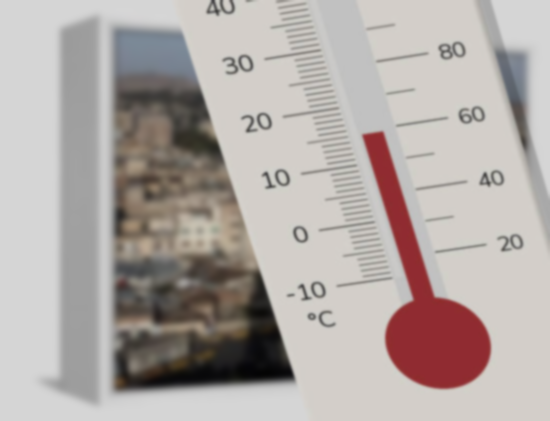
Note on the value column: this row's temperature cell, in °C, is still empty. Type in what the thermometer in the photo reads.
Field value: 15 °C
